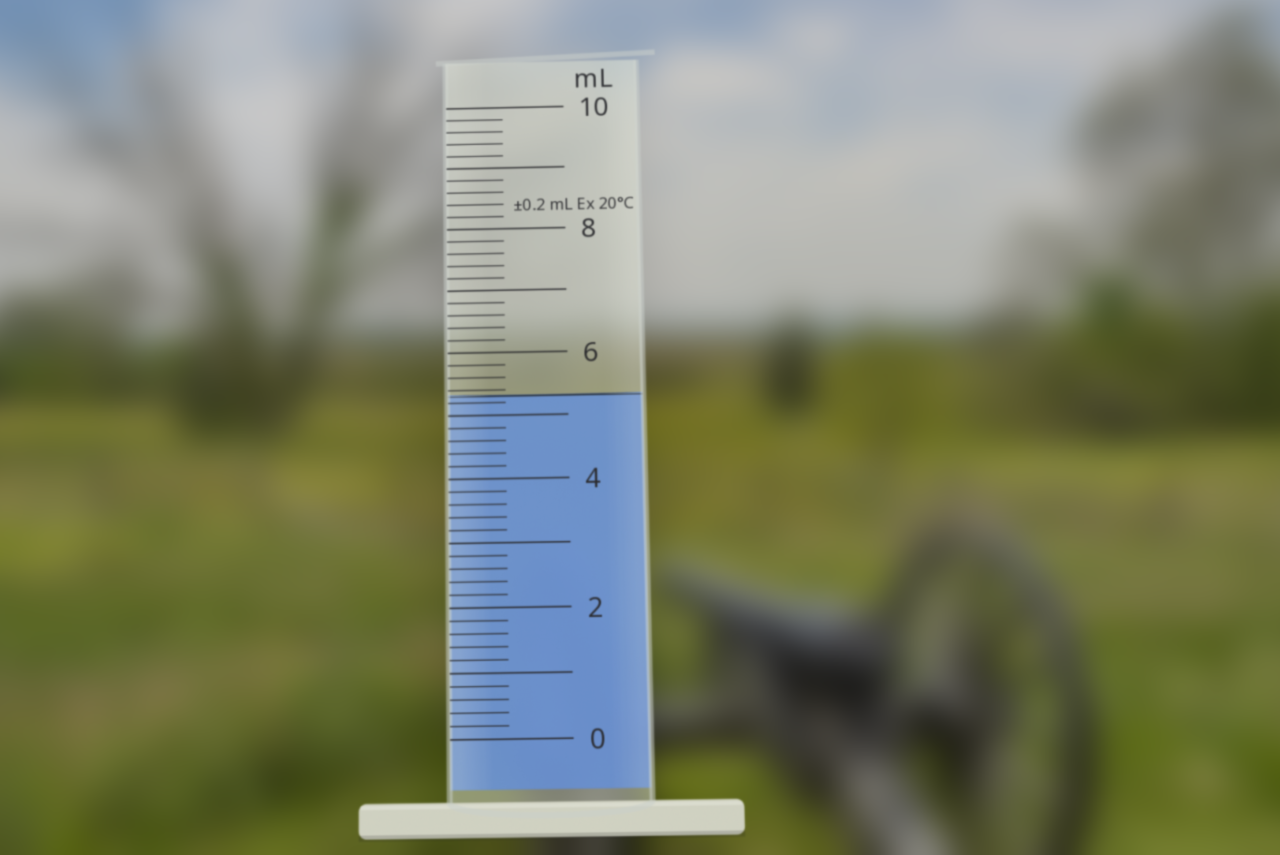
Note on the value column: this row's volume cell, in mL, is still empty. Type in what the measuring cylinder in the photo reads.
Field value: 5.3 mL
